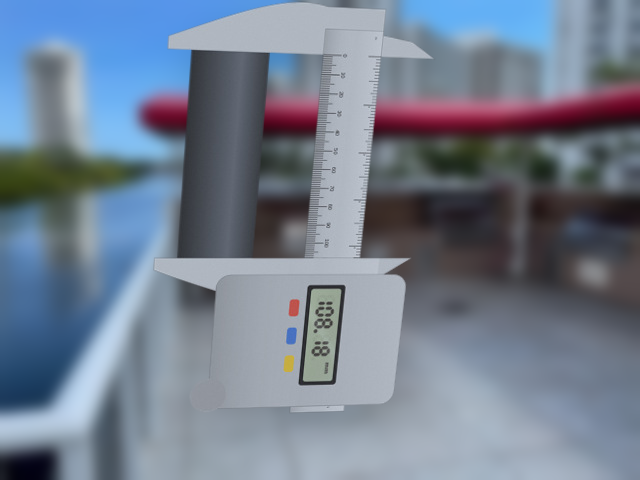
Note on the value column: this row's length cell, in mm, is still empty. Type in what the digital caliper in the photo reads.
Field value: 108.18 mm
